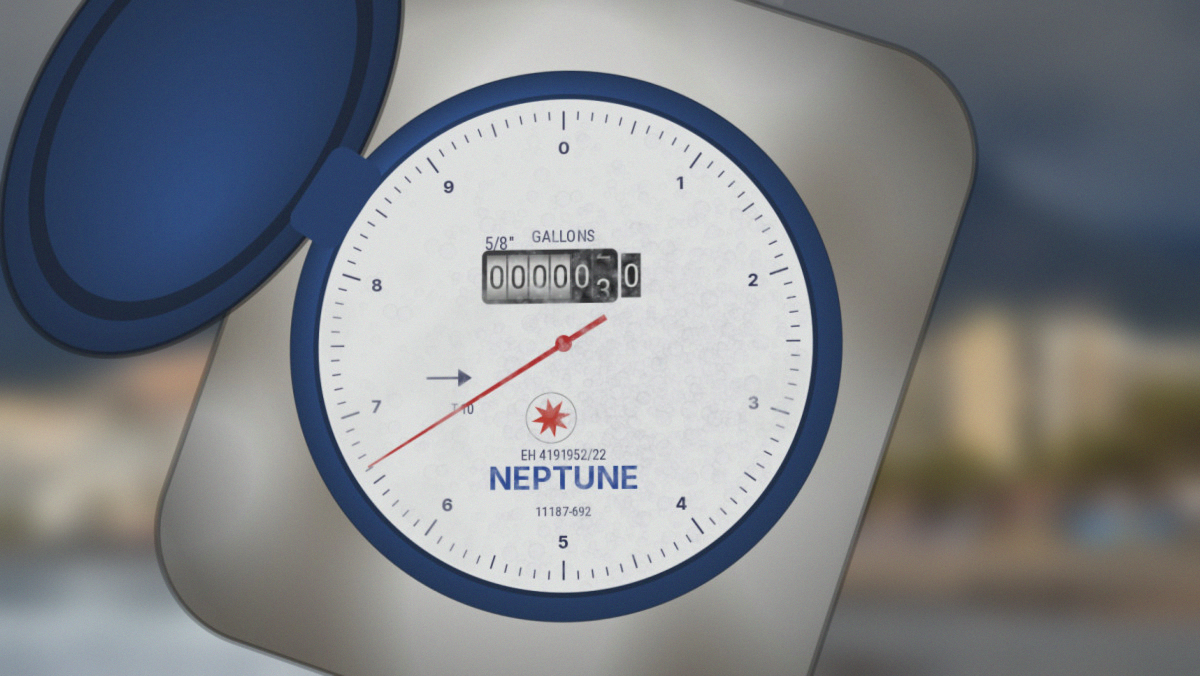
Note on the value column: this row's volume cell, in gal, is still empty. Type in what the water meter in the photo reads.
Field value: 26.6 gal
